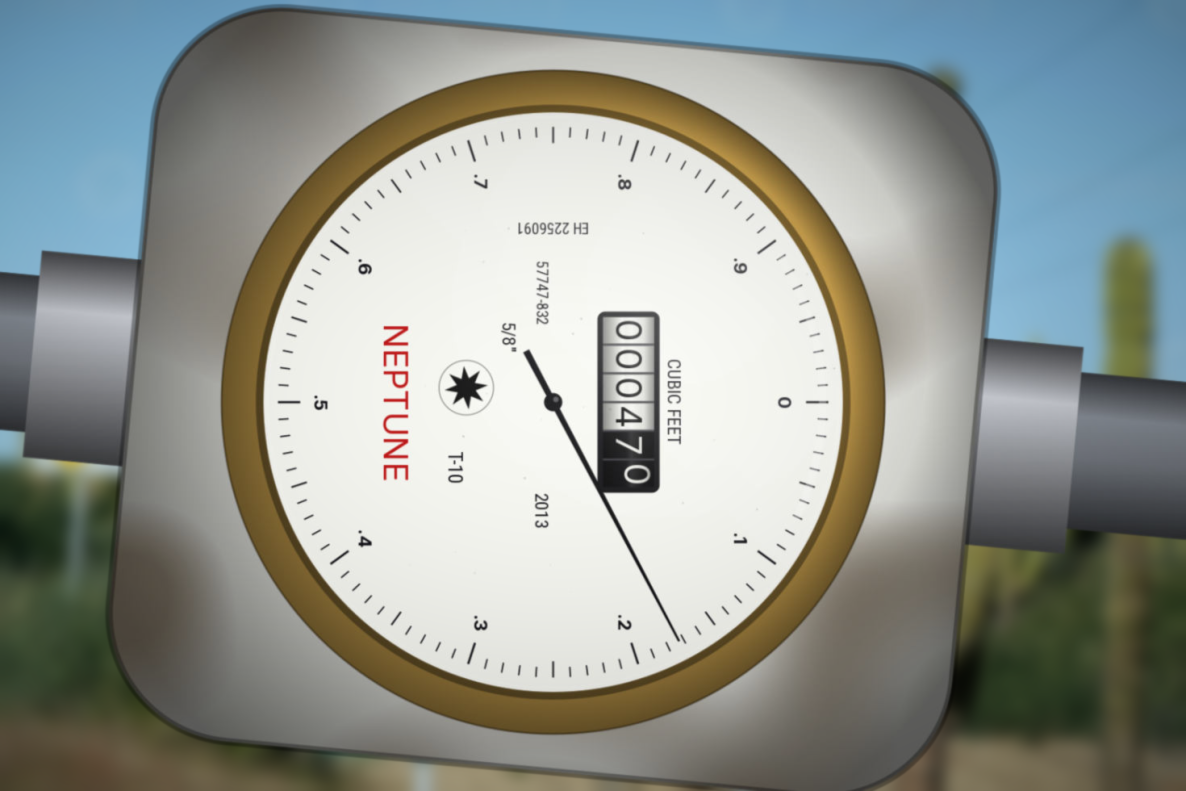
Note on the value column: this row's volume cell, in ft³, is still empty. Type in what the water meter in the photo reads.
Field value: 470.17 ft³
